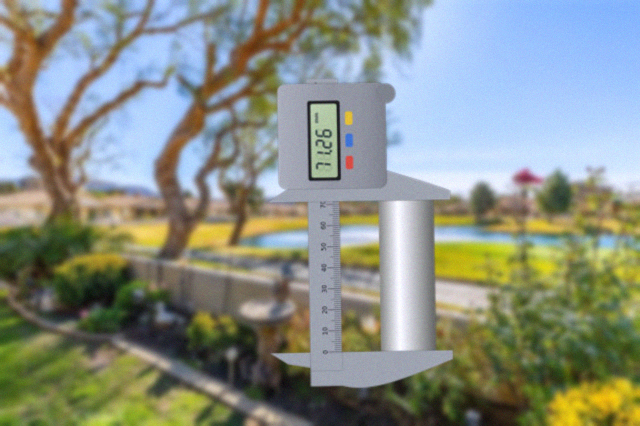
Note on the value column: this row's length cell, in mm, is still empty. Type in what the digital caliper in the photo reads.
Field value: 71.26 mm
